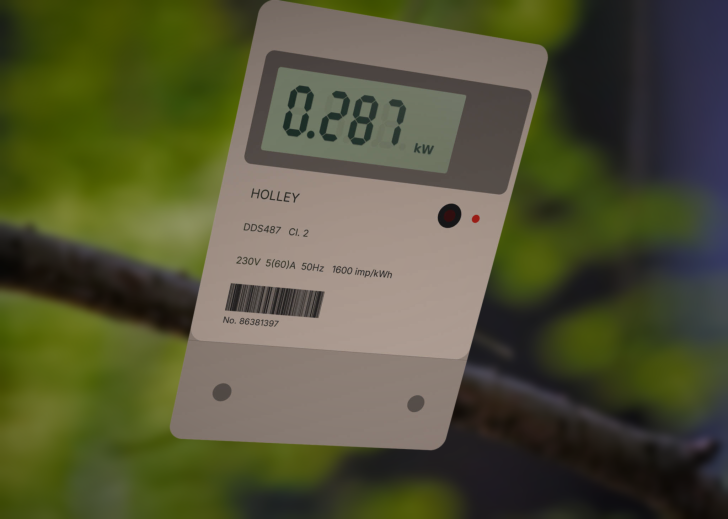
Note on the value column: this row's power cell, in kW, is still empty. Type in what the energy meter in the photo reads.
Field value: 0.287 kW
